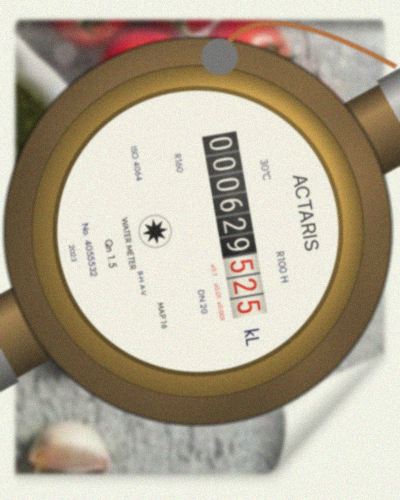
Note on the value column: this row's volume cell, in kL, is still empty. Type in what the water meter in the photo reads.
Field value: 629.525 kL
